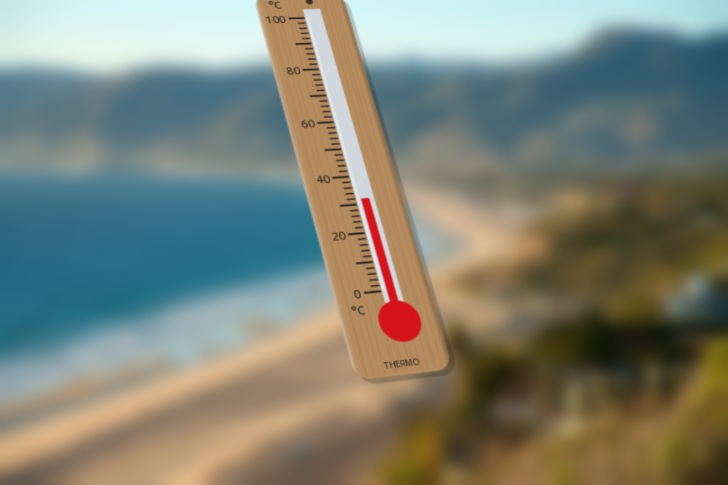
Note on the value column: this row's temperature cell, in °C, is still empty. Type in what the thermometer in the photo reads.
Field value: 32 °C
